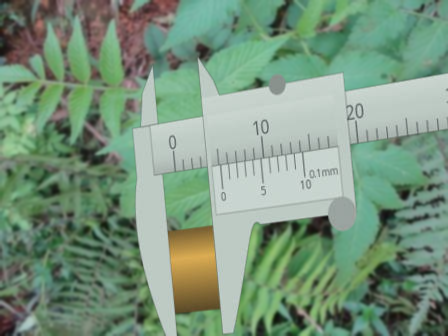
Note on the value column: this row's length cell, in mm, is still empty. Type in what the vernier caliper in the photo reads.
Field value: 5.2 mm
